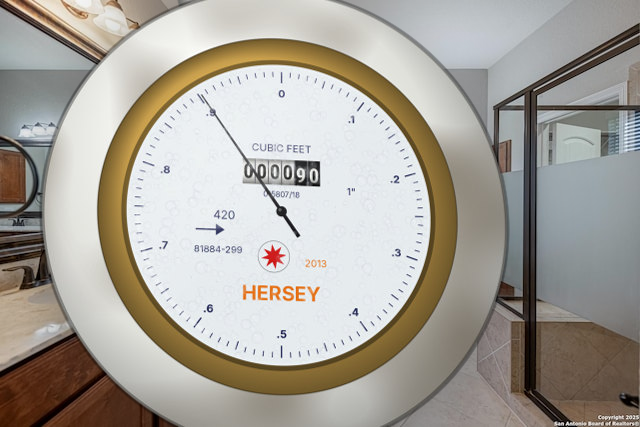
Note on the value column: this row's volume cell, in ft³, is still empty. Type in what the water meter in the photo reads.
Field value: 89.90 ft³
